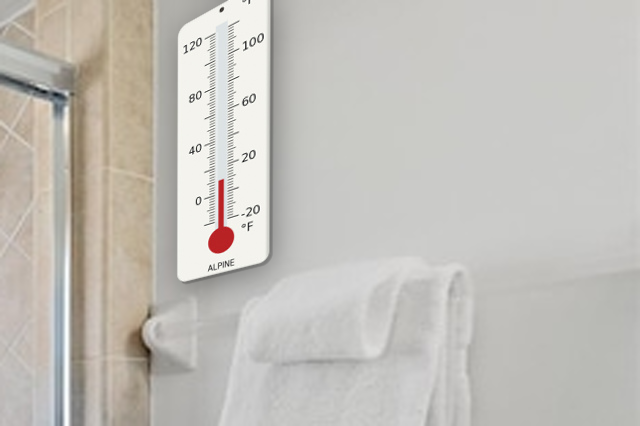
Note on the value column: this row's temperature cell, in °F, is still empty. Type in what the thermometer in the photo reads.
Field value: 10 °F
